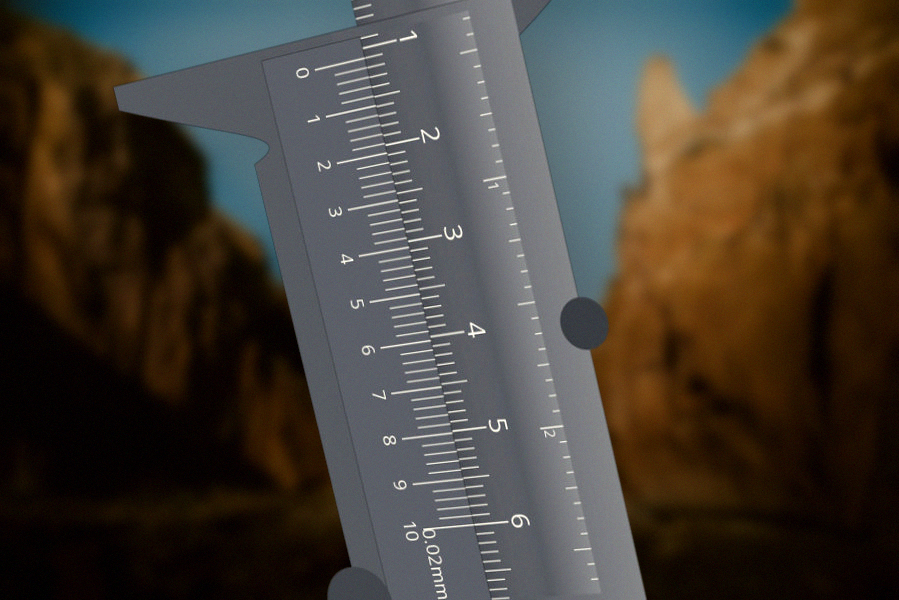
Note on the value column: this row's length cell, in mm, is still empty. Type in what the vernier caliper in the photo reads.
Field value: 11.0 mm
